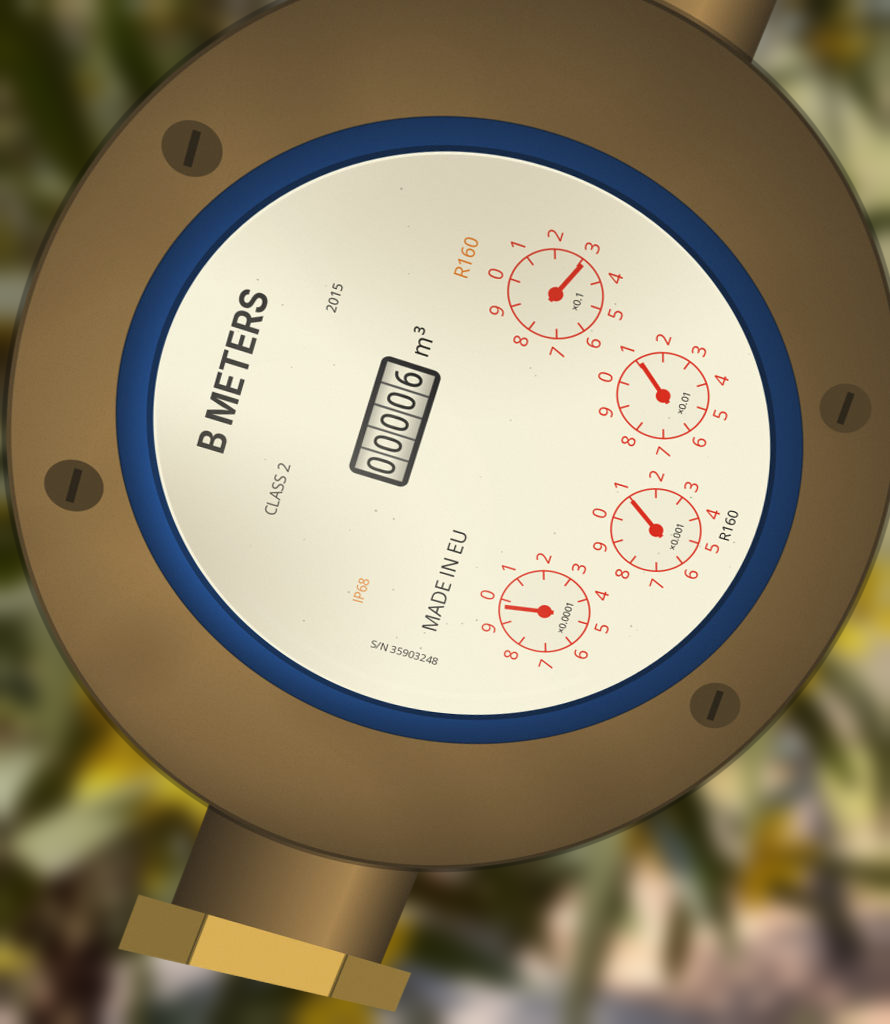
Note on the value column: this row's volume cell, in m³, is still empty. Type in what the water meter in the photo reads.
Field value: 6.3109 m³
